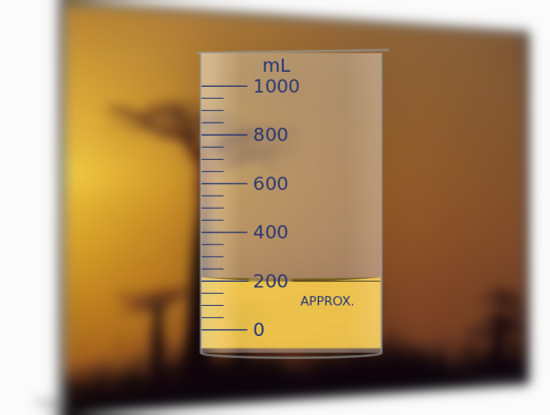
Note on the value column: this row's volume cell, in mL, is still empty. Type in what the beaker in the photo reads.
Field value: 200 mL
